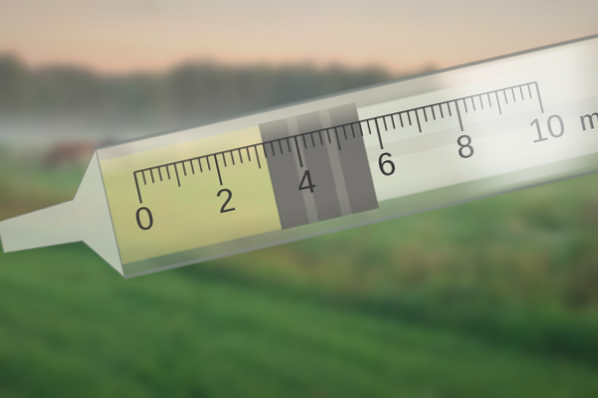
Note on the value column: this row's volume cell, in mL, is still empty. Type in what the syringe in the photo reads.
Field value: 3.2 mL
